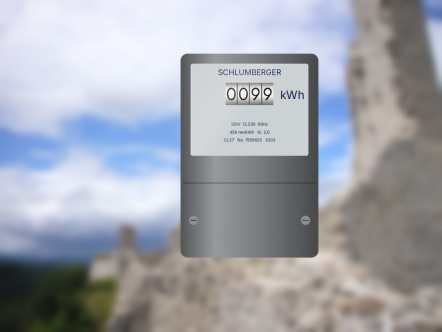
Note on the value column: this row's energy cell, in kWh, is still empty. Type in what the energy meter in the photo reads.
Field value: 99 kWh
